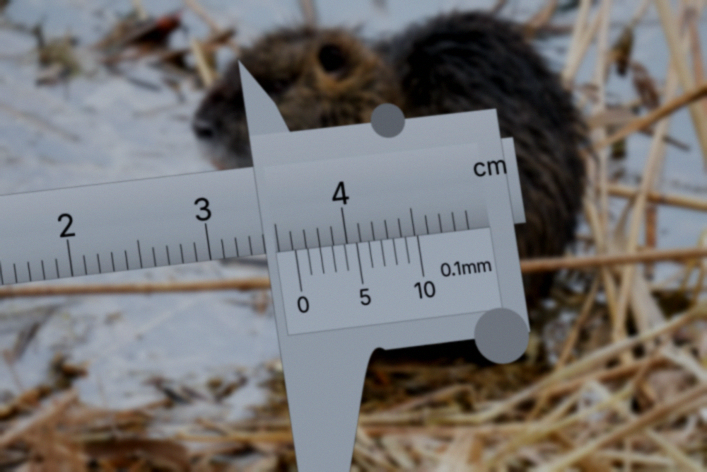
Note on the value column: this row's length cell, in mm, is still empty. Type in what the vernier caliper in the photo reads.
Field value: 36.2 mm
